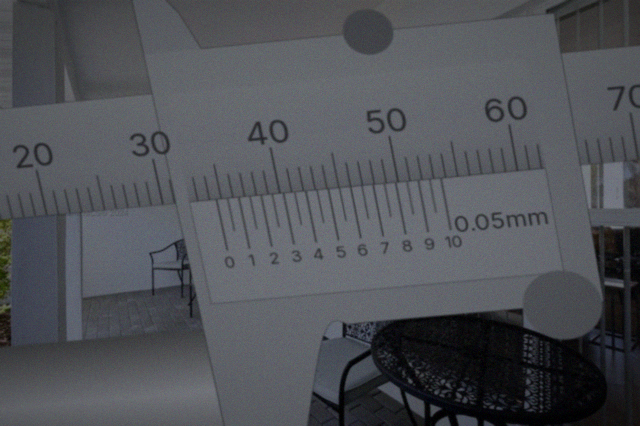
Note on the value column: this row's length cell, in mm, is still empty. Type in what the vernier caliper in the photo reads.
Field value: 34.6 mm
